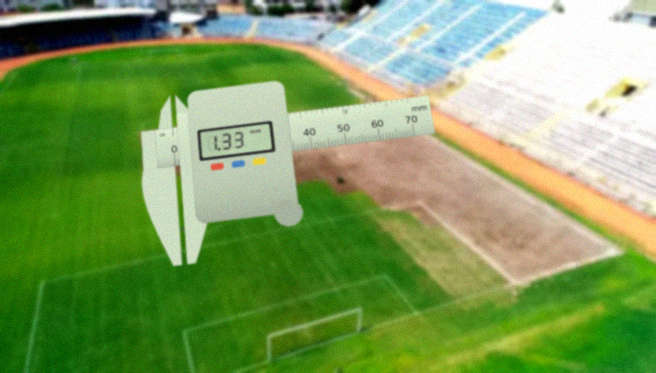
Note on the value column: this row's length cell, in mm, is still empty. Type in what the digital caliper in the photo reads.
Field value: 1.33 mm
